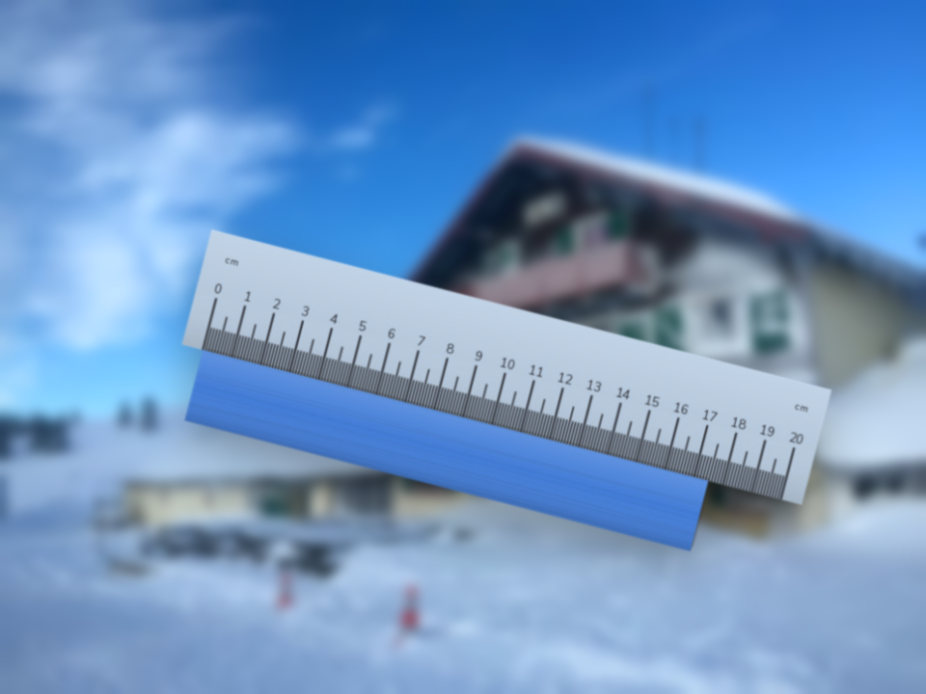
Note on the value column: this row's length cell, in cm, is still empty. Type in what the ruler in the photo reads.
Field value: 17.5 cm
